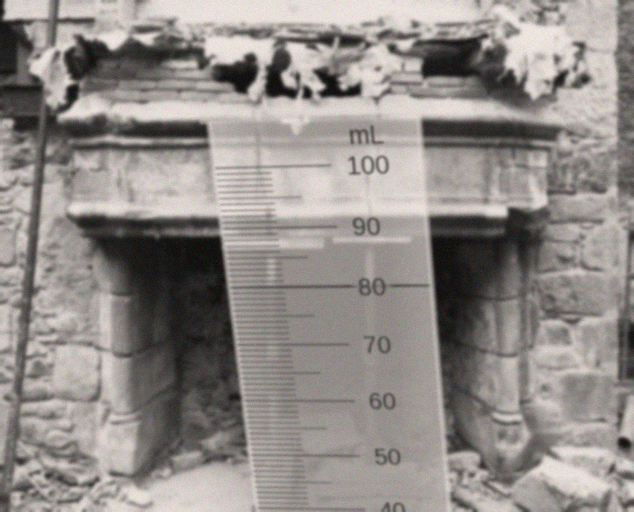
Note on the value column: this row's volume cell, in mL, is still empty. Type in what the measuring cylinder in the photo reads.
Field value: 80 mL
